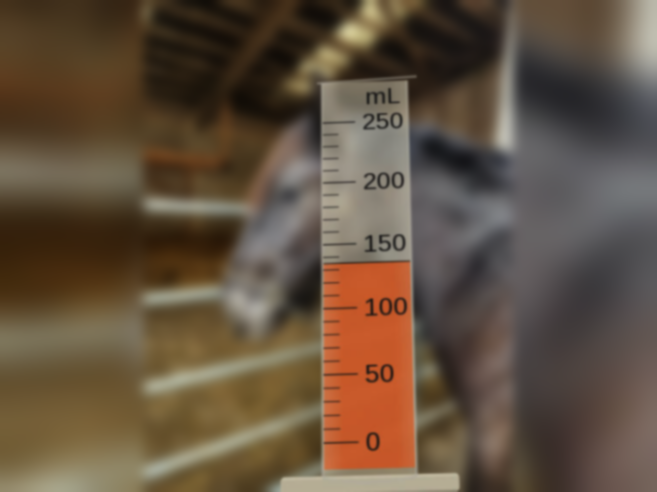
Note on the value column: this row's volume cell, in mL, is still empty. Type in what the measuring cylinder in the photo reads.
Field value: 135 mL
